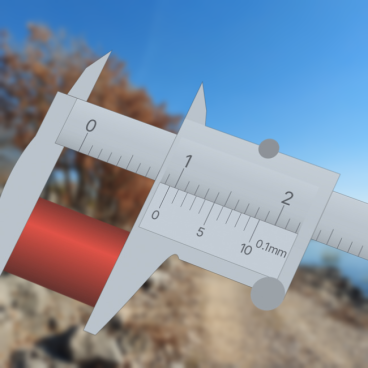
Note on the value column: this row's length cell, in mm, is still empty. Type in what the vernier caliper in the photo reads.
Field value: 9.5 mm
